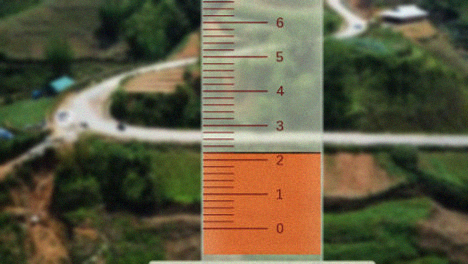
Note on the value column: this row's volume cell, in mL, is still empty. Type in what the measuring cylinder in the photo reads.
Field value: 2.2 mL
